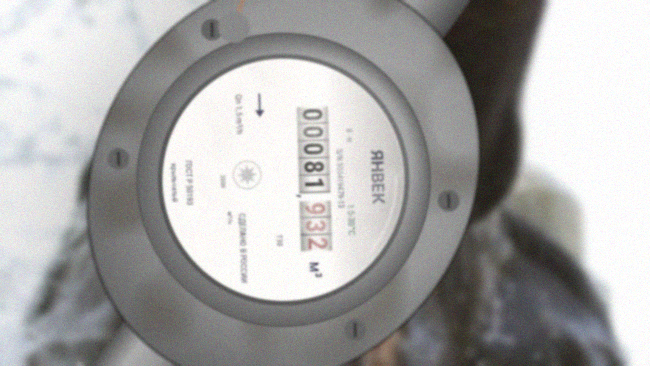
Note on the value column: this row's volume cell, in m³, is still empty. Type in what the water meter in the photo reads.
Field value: 81.932 m³
